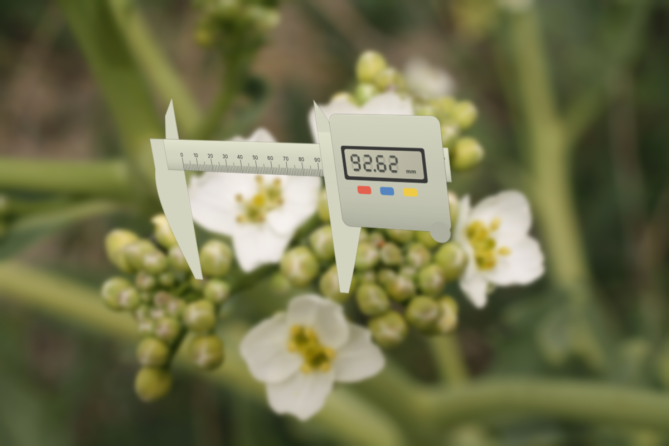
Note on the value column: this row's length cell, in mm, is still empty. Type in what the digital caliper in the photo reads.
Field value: 92.62 mm
